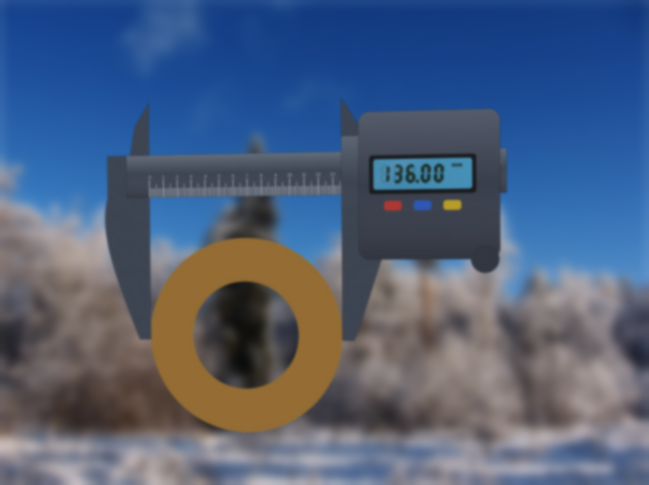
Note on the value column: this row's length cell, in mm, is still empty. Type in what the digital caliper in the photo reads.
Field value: 136.00 mm
